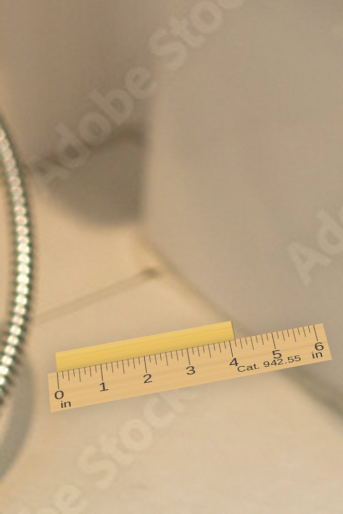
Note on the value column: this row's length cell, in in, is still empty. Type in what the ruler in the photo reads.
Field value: 4.125 in
